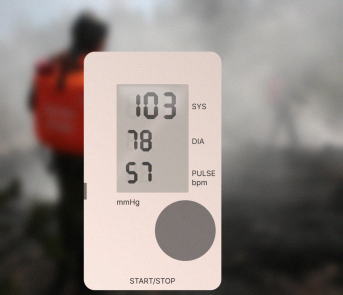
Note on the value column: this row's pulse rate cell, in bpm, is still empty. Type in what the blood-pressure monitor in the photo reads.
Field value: 57 bpm
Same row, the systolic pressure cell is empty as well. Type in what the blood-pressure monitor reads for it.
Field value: 103 mmHg
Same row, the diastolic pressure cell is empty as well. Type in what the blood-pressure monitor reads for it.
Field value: 78 mmHg
